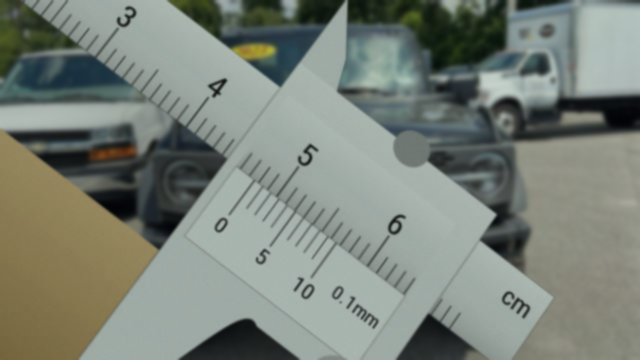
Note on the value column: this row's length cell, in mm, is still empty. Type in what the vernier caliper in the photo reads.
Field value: 47.6 mm
